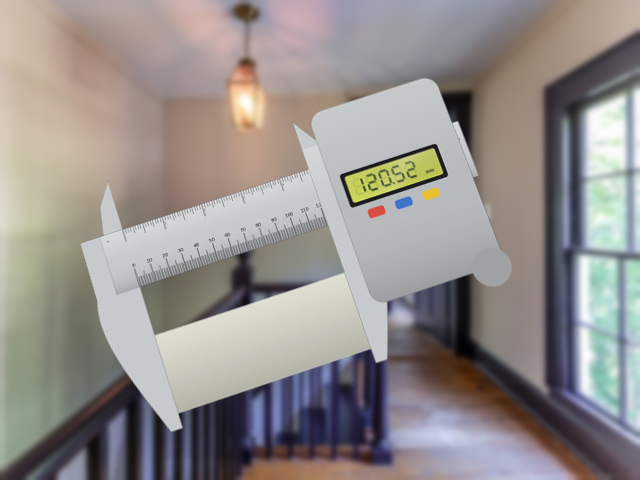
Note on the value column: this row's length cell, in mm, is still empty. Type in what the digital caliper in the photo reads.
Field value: 120.52 mm
